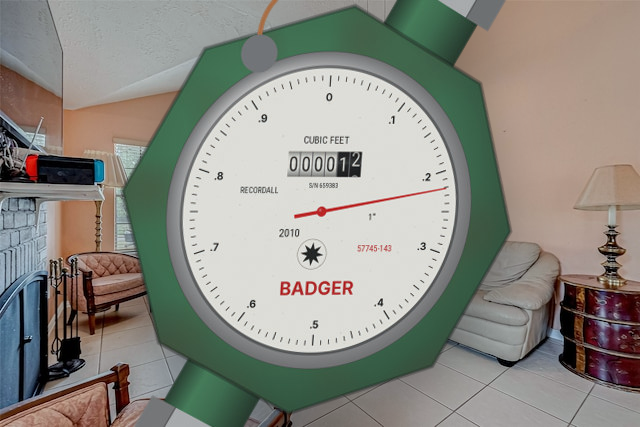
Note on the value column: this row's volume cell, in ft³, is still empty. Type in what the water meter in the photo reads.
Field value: 12.22 ft³
